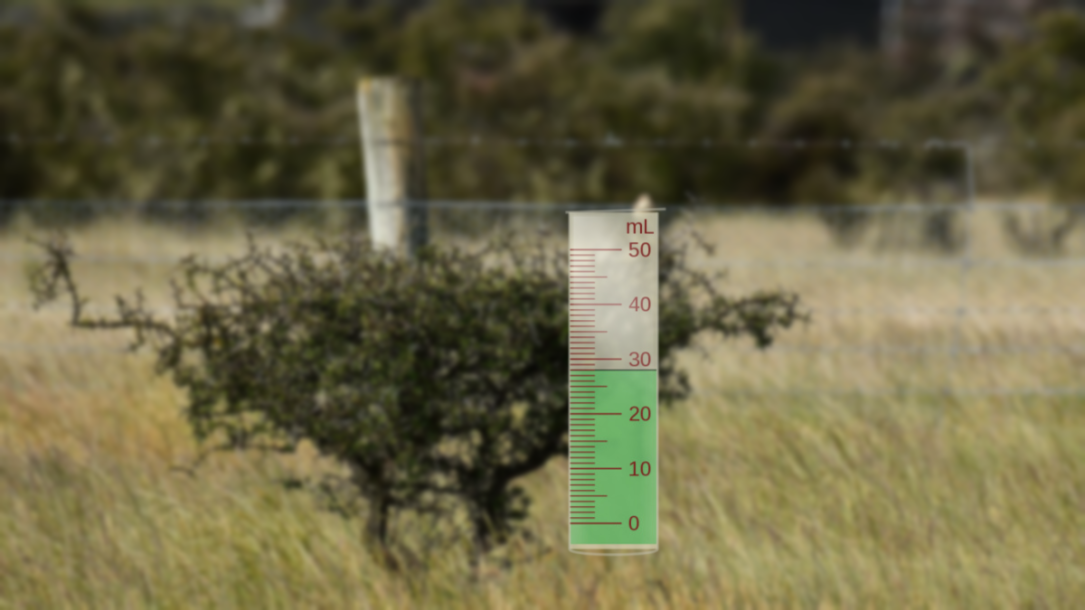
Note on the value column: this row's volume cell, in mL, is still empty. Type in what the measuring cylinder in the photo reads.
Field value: 28 mL
